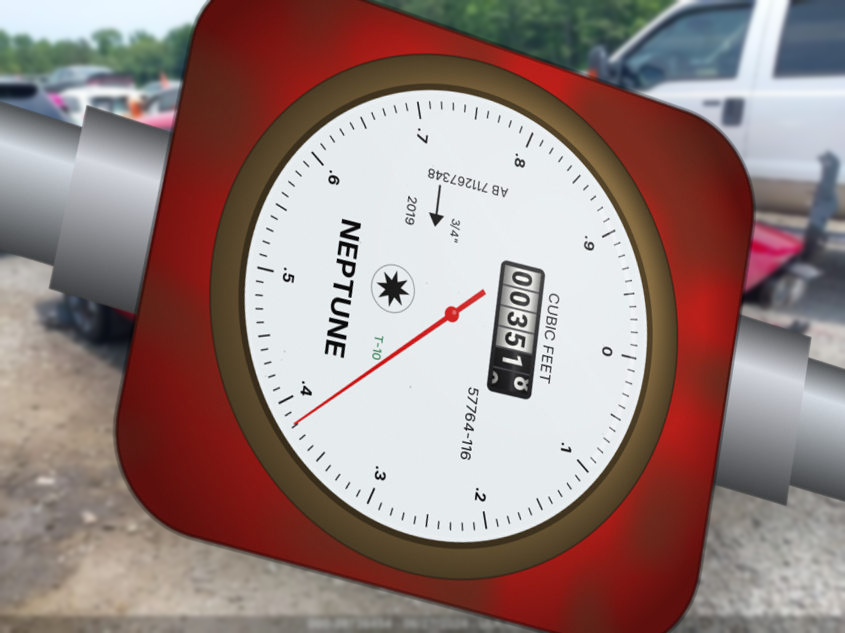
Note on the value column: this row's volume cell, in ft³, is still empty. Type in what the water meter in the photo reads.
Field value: 3518.38 ft³
